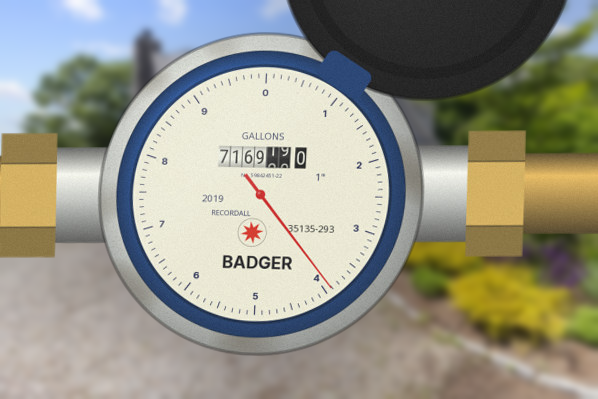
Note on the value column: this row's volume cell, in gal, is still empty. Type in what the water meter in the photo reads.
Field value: 7169193.9 gal
